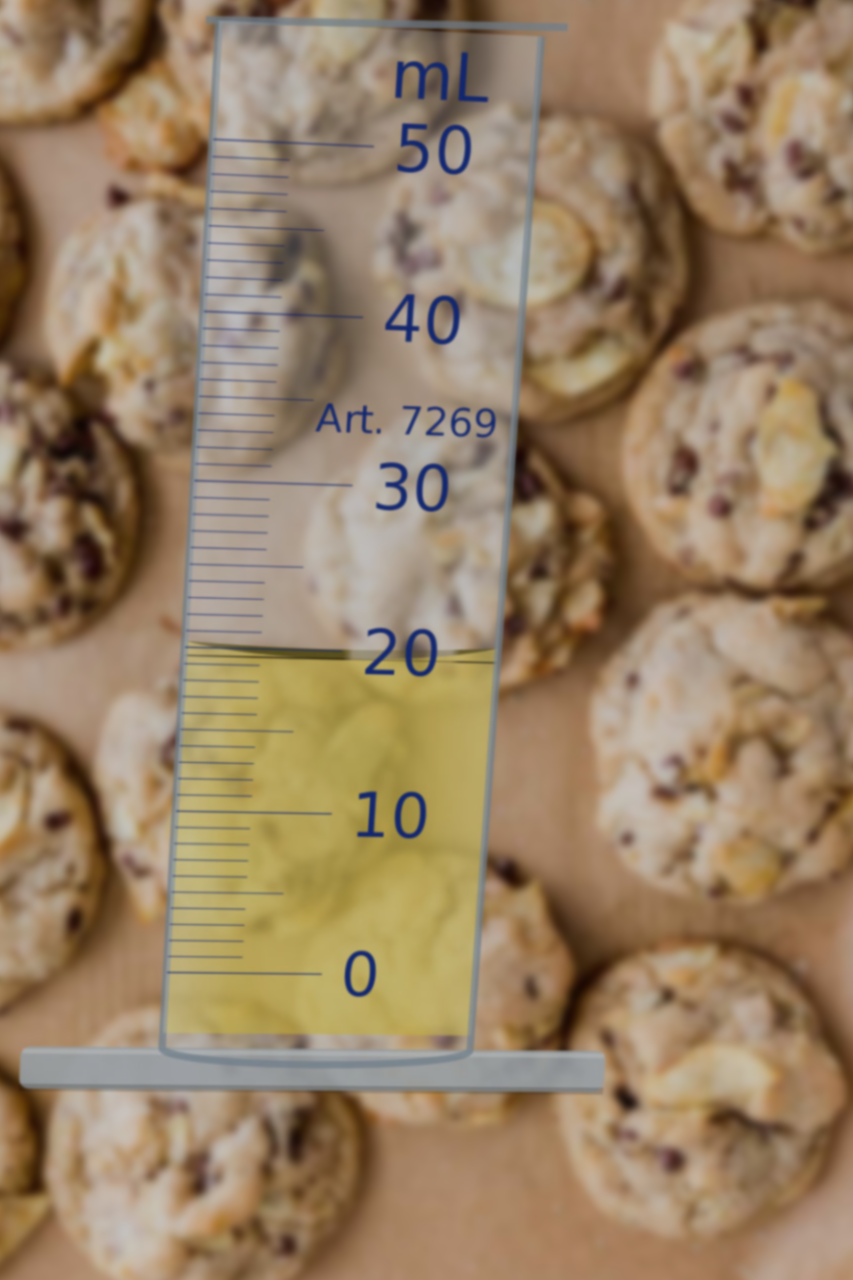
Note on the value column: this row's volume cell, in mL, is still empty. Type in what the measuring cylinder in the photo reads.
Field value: 19.5 mL
